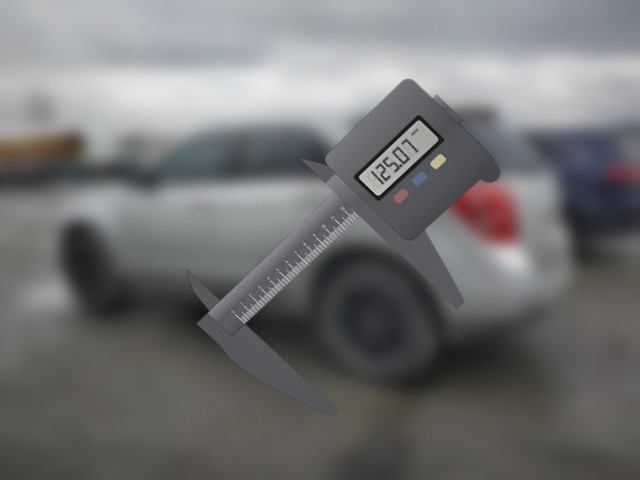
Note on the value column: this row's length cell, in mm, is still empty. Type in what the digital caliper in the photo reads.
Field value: 125.07 mm
